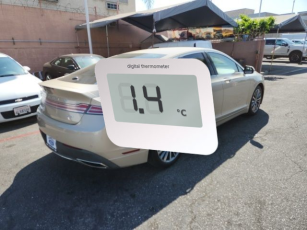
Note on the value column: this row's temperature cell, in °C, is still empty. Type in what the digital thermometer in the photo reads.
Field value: 1.4 °C
